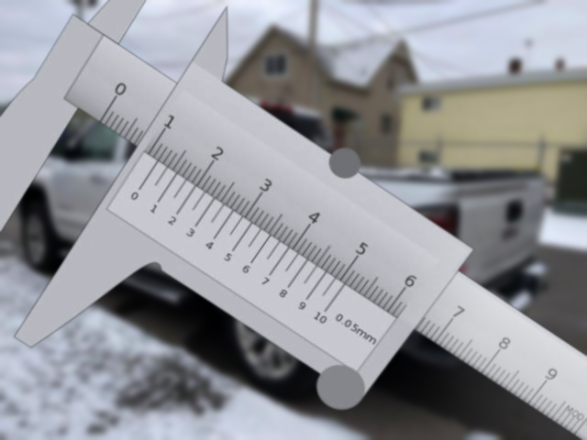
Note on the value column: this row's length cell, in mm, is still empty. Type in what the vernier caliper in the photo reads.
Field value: 12.0 mm
